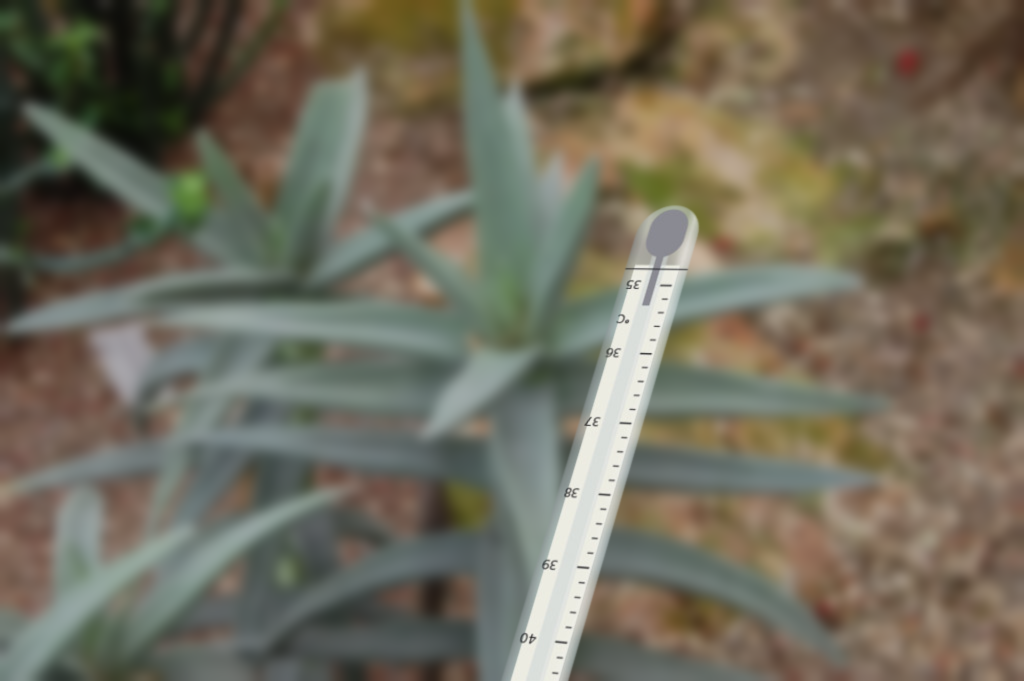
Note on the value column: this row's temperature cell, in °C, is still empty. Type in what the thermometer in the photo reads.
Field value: 35.3 °C
